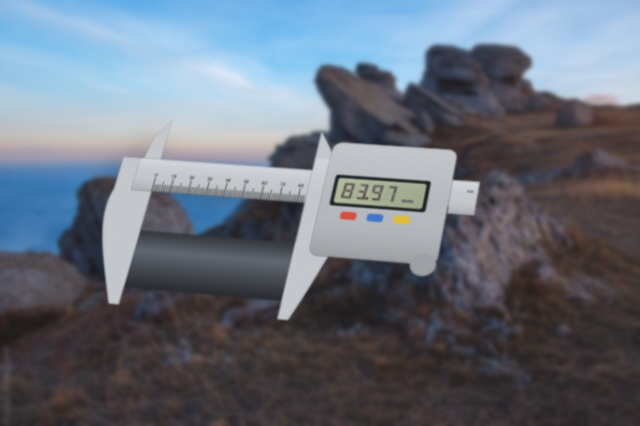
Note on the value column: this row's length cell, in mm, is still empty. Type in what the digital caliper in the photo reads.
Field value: 83.97 mm
